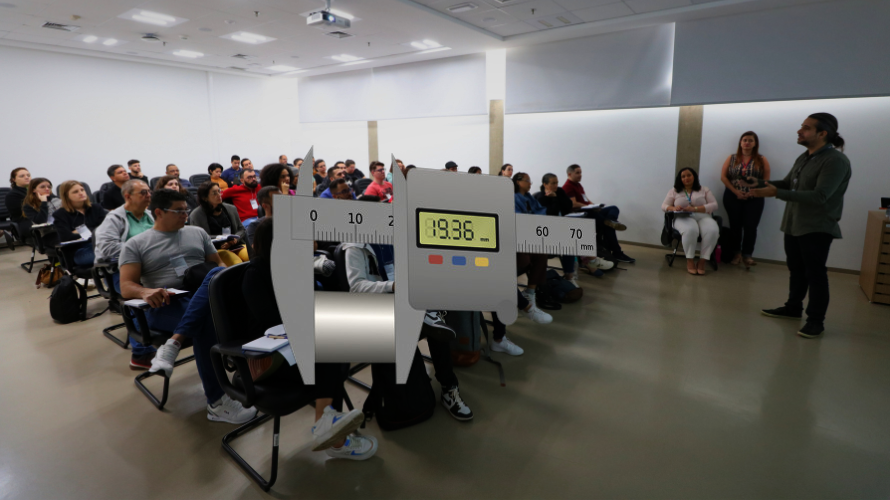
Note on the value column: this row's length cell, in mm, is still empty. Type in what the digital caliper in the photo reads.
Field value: 19.36 mm
